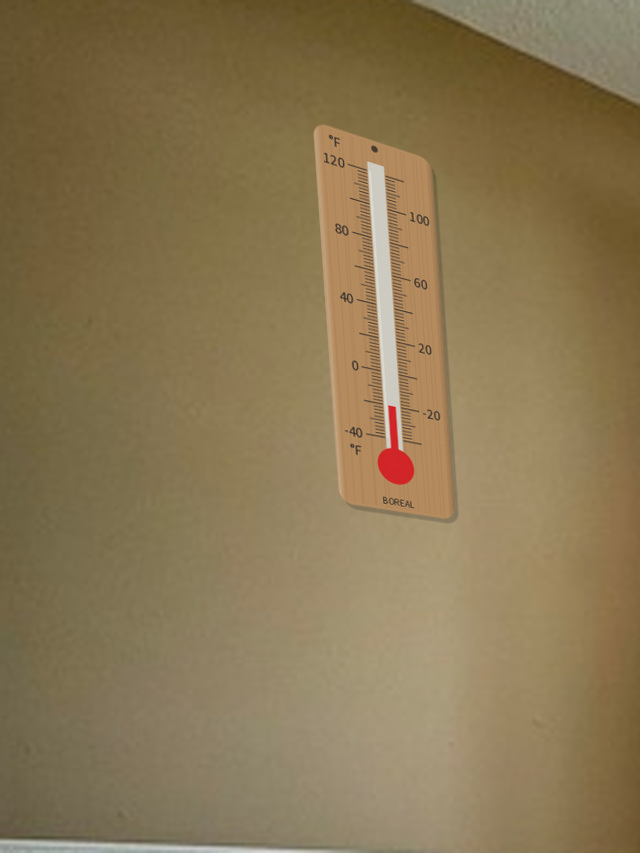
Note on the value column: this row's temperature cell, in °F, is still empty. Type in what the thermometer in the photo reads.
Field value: -20 °F
